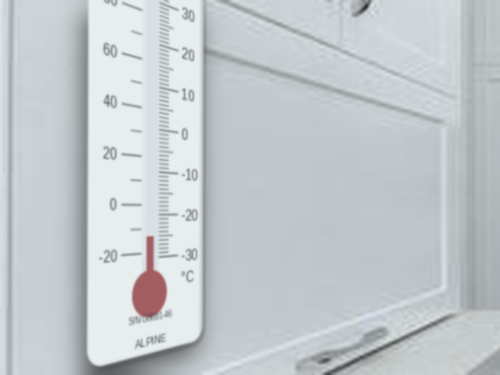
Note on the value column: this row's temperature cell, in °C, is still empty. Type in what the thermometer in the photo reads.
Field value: -25 °C
